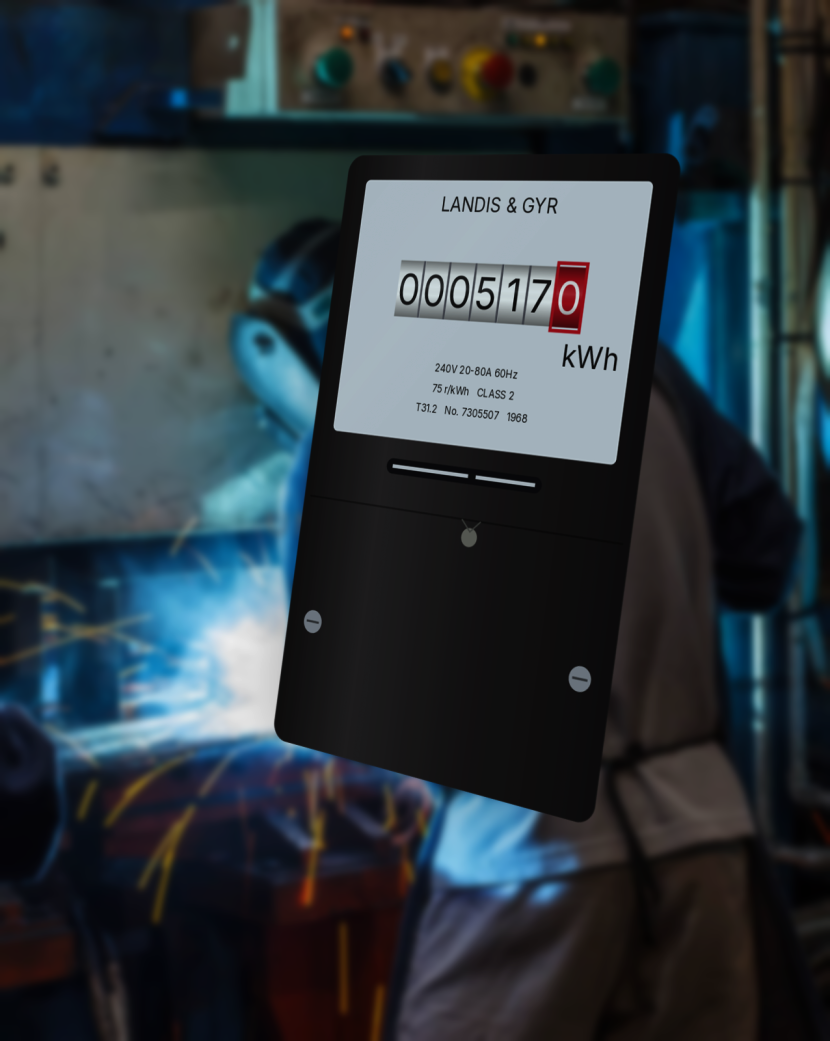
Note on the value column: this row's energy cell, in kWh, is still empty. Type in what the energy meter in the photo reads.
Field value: 517.0 kWh
